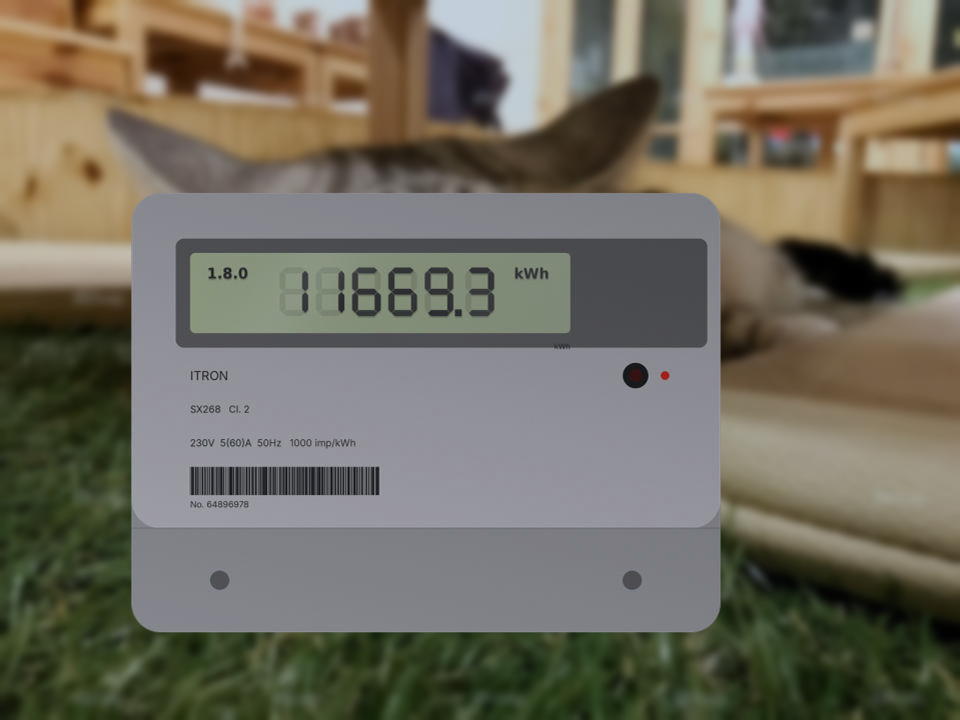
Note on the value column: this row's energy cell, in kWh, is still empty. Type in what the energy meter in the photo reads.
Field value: 11669.3 kWh
